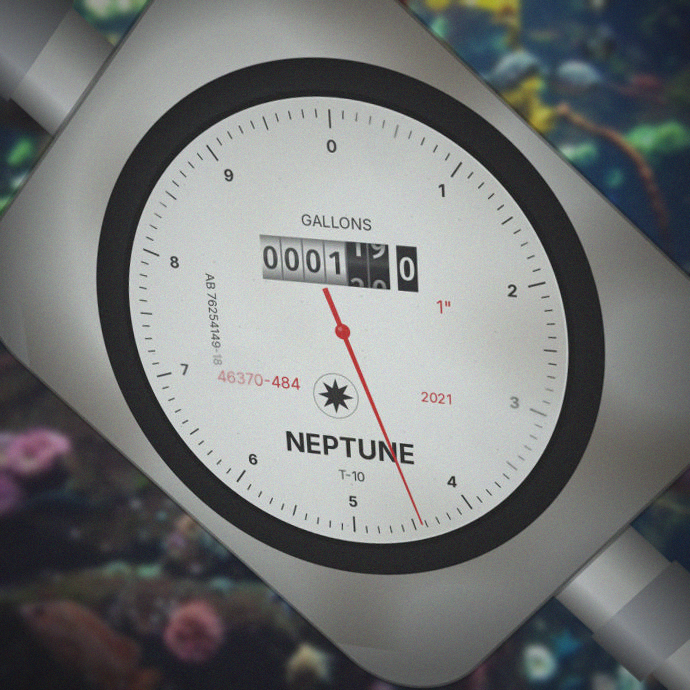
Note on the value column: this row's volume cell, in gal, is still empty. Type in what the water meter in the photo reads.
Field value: 1194.4 gal
